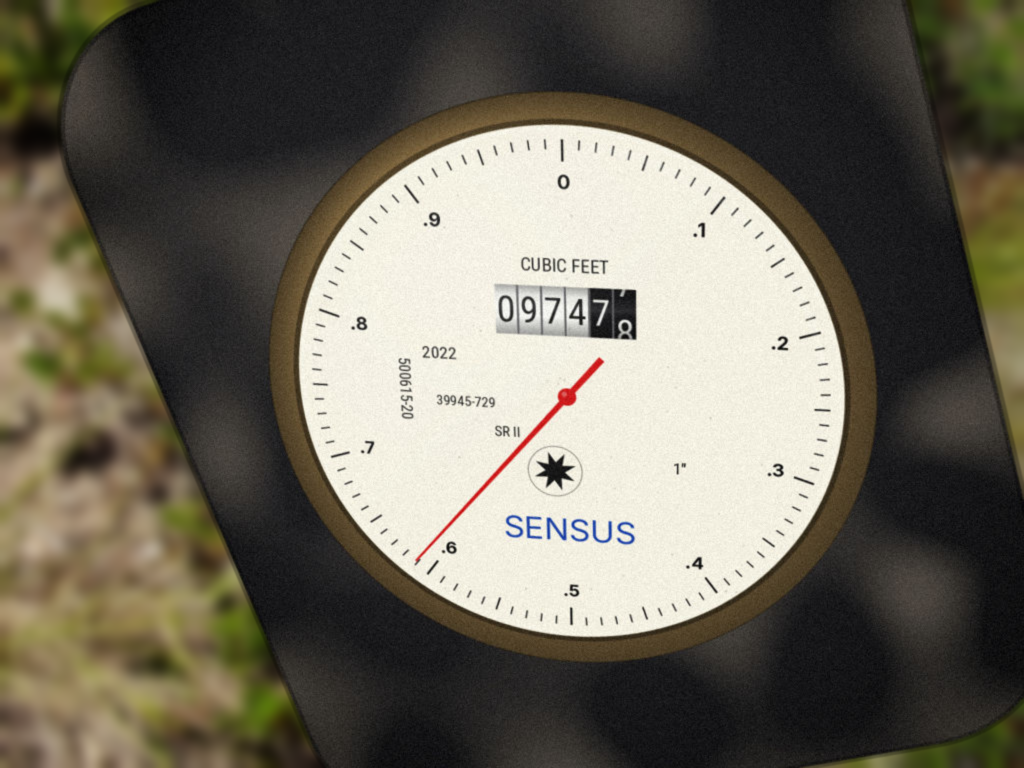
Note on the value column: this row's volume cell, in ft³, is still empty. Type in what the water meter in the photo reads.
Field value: 97477.61 ft³
